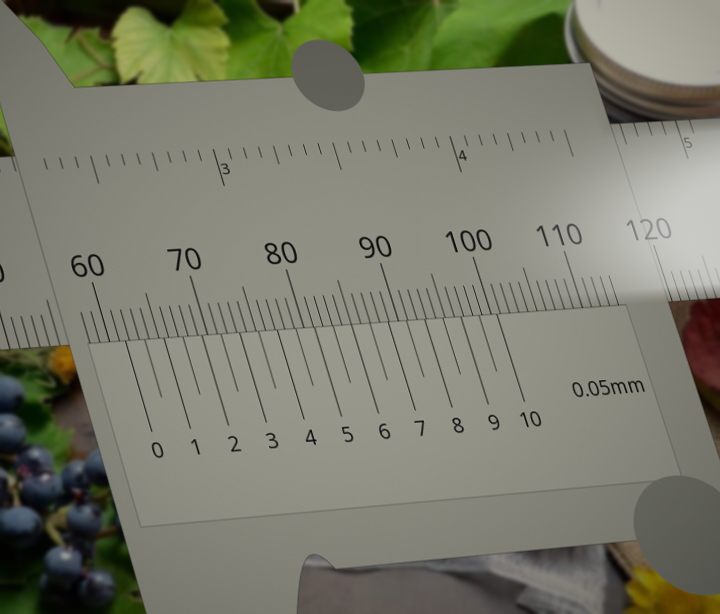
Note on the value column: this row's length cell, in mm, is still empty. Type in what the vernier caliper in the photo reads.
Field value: 61.6 mm
